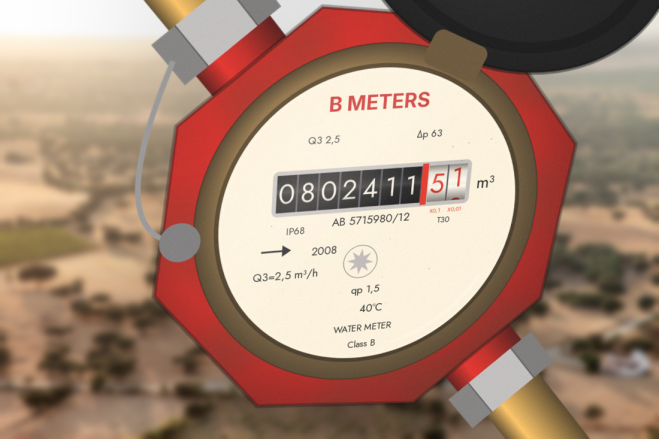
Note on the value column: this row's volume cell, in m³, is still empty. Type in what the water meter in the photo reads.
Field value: 802411.51 m³
